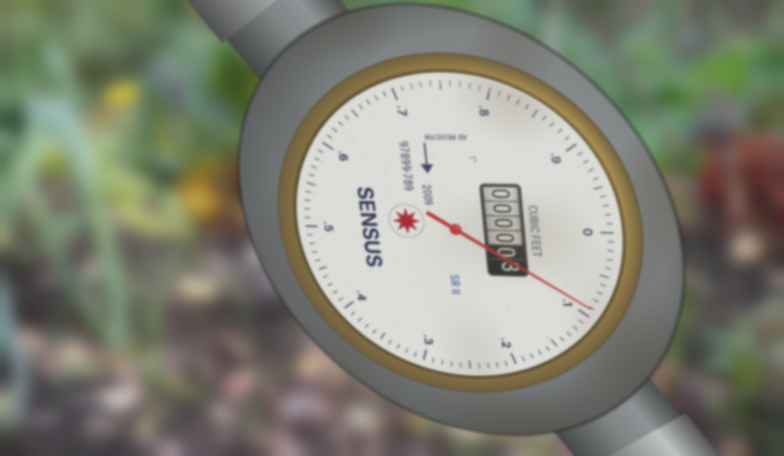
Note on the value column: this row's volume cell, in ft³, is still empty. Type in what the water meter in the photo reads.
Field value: 3.09 ft³
